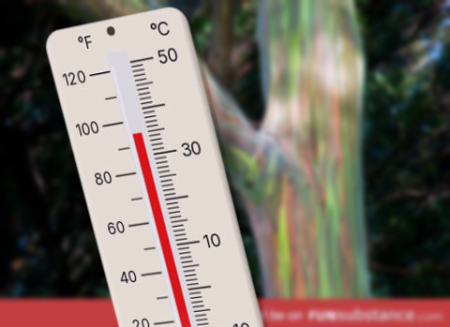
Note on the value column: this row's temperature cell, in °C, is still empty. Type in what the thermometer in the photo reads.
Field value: 35 °C
